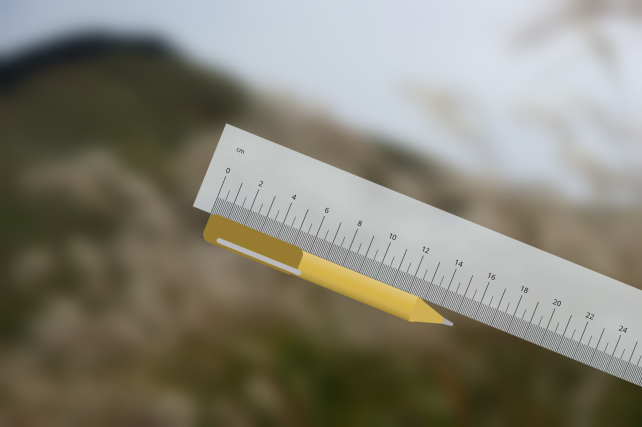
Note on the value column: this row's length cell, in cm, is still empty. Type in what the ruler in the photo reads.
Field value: 15 cm
